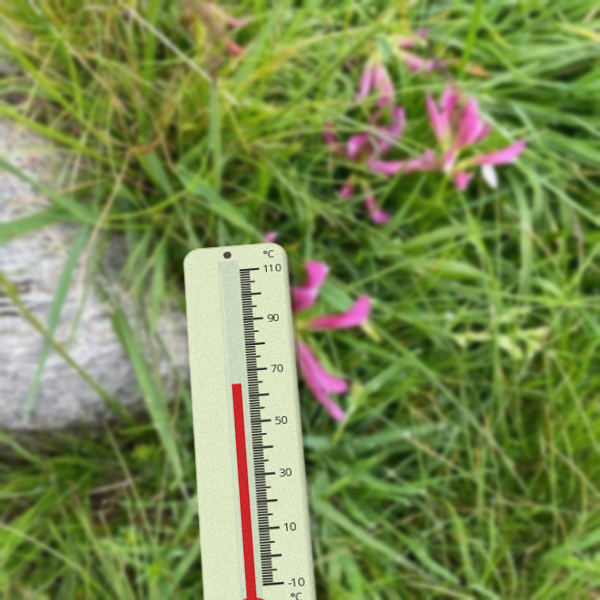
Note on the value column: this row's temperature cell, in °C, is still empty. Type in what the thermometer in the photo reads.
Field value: 65 °C
